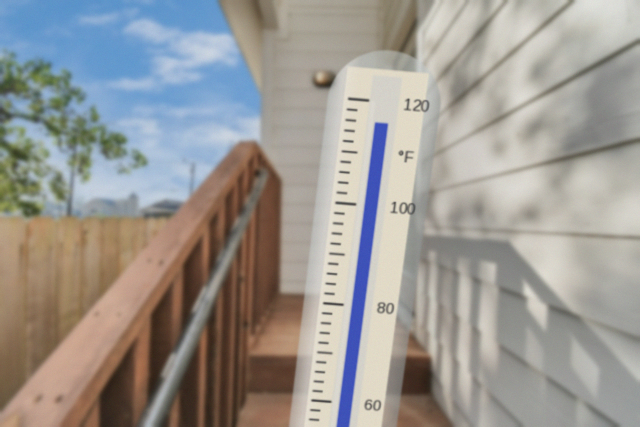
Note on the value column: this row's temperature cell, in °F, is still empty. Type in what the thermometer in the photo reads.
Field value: 116 °F
